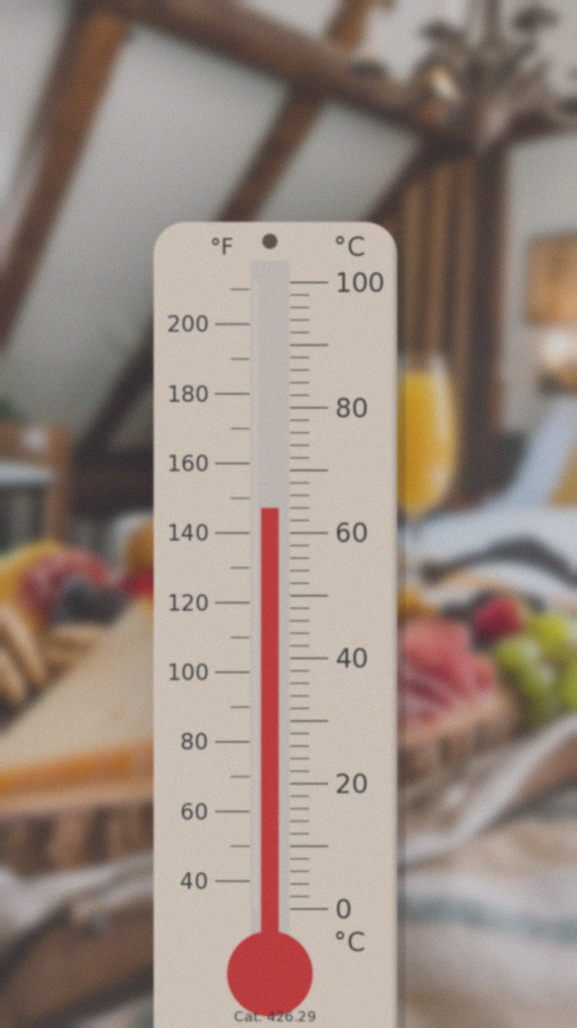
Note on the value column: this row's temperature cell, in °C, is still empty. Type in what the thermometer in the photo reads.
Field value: 64 °C
